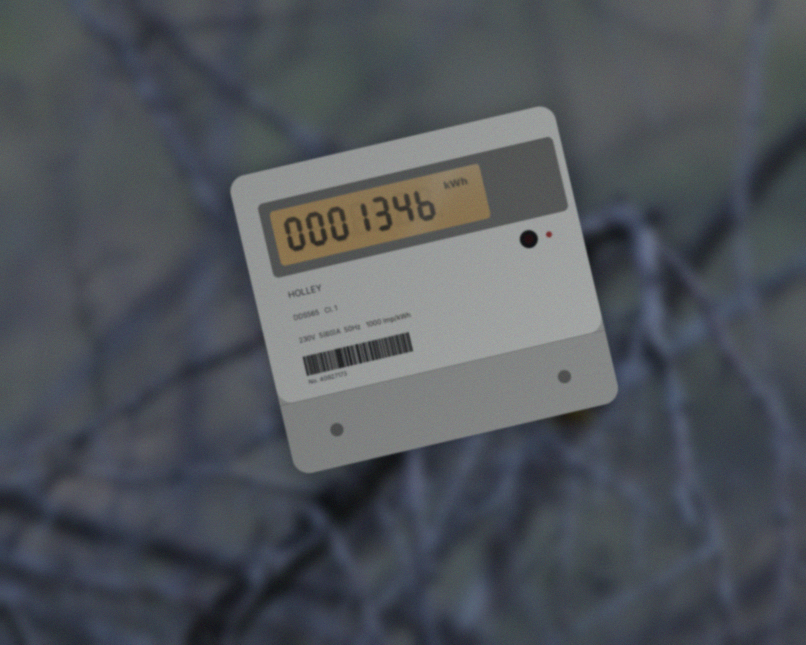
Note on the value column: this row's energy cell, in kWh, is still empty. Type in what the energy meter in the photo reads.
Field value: 1346 kWh
